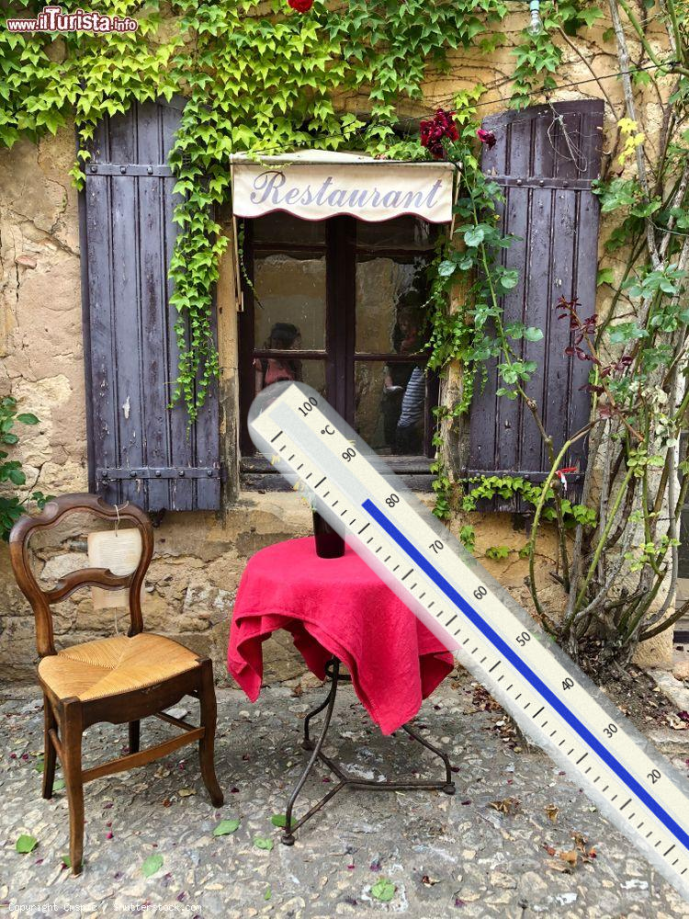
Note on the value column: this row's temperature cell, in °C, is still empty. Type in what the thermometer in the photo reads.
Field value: 83 °C
